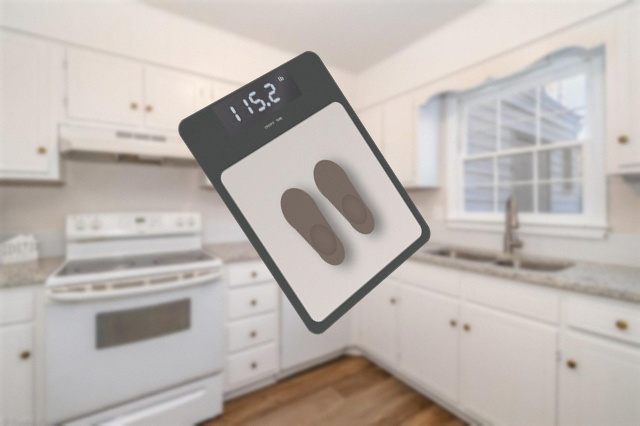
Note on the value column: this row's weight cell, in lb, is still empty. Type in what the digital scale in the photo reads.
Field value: 115.2 lb
